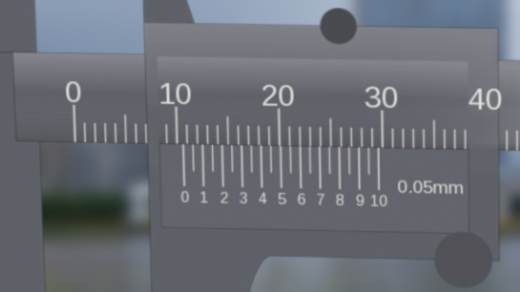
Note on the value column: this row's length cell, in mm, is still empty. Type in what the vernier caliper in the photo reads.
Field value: 10.6 mm
